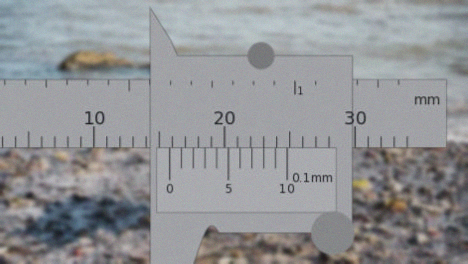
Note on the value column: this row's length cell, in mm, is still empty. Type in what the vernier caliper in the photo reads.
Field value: 15.8 mm
